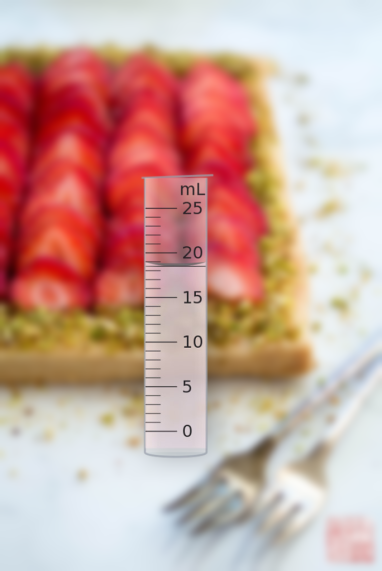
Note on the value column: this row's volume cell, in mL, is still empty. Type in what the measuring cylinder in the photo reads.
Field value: 18.5 mL
